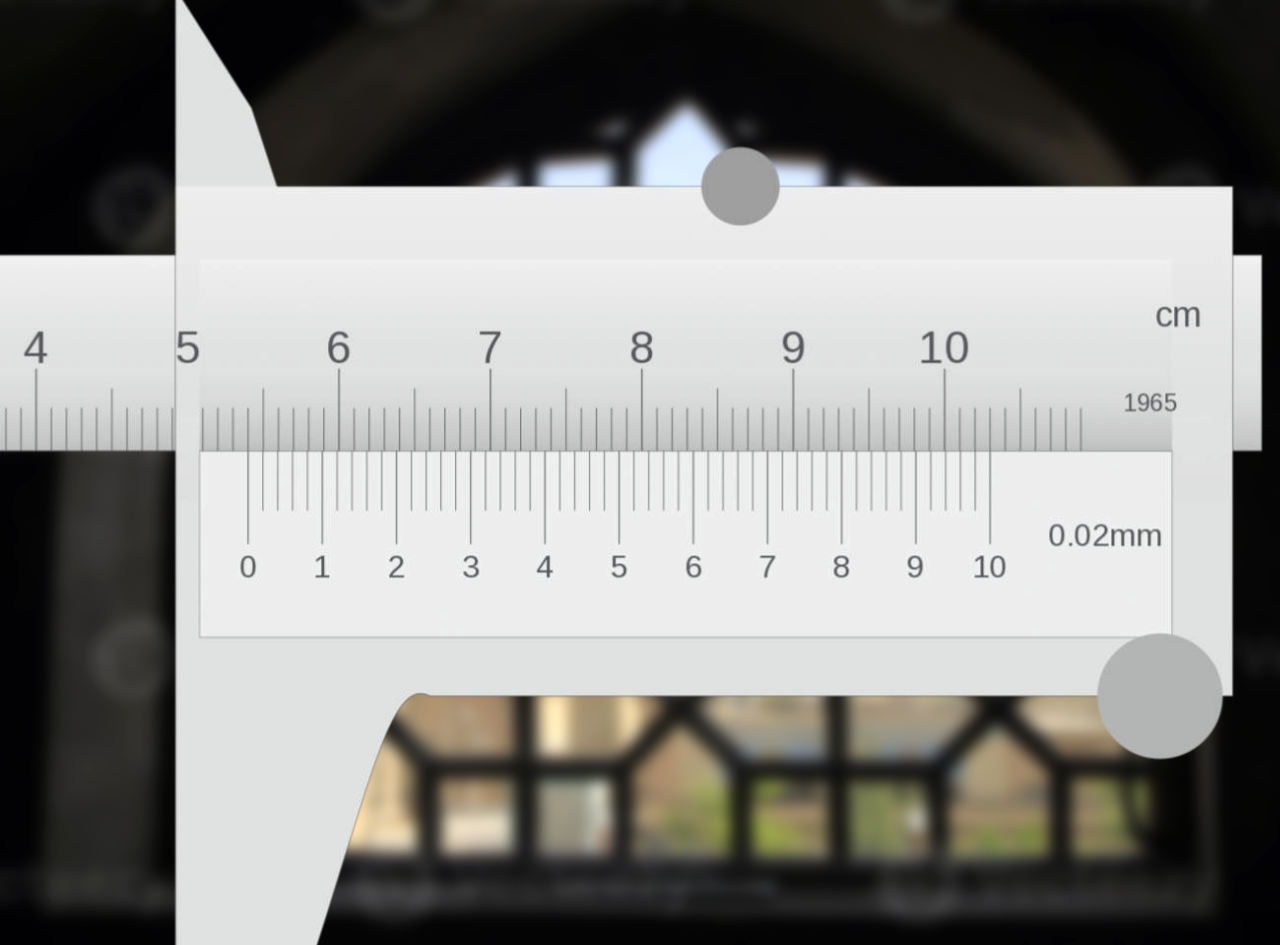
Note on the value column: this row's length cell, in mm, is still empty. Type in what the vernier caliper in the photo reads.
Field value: 54.0 mm
